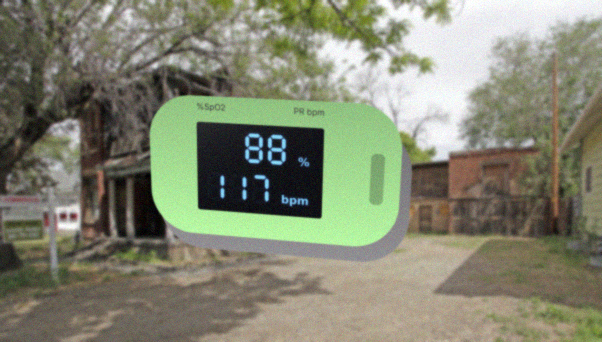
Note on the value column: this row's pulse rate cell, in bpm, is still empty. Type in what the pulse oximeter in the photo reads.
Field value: 117 bpm
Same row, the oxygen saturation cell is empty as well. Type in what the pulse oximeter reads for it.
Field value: 88 %
